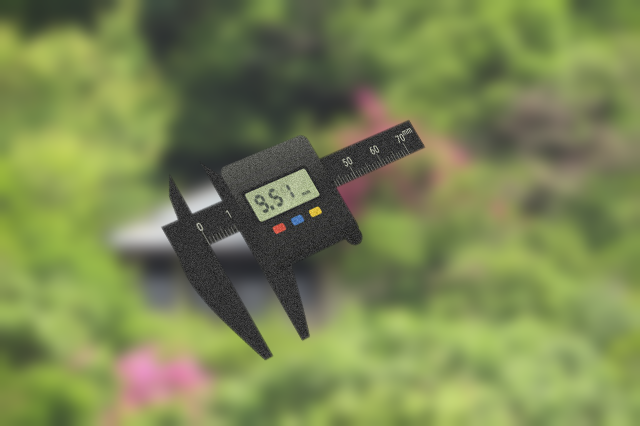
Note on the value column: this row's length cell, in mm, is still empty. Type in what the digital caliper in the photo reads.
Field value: 9.51 mm
